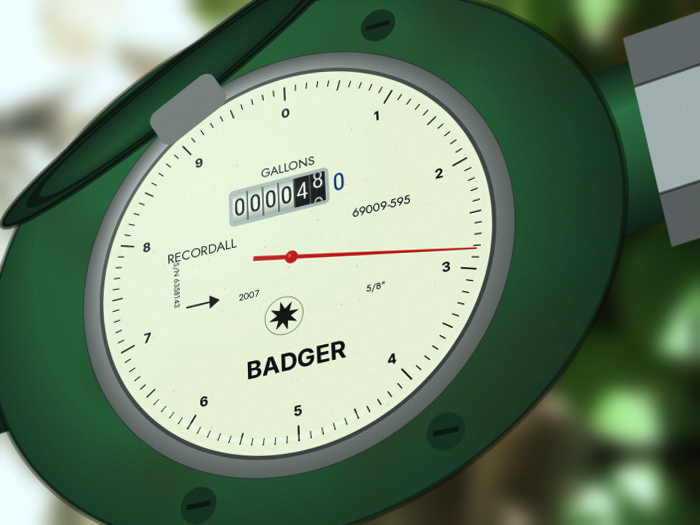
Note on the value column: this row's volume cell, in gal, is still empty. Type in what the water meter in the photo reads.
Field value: 482.8 gal
